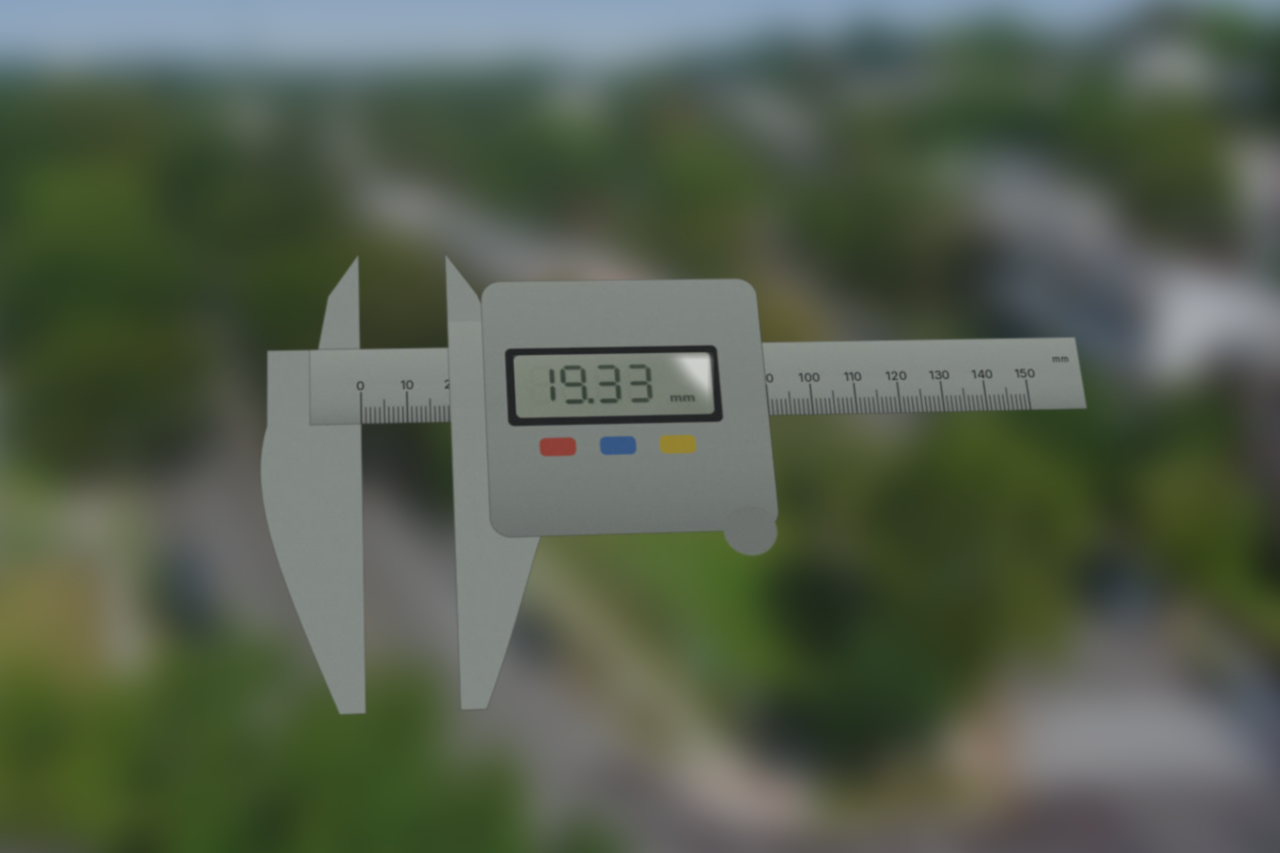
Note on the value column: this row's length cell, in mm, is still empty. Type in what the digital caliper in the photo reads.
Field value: 19.33 mm
